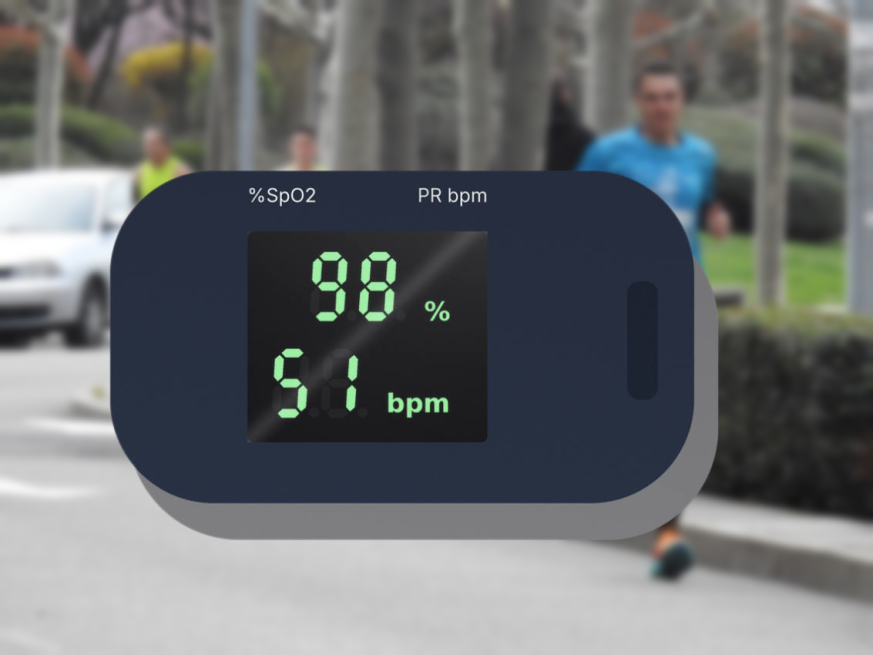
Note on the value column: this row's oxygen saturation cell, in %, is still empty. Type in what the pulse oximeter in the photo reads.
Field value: 98 %
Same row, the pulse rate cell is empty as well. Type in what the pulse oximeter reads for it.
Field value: 51 bpm
